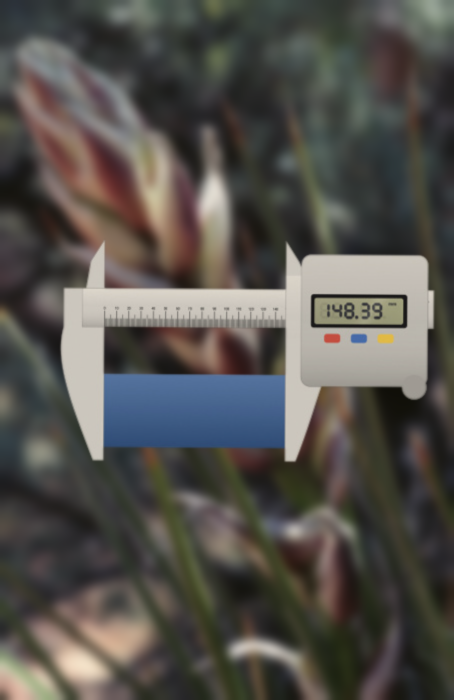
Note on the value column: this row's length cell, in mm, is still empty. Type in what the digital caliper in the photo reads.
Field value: 148.39 mm
